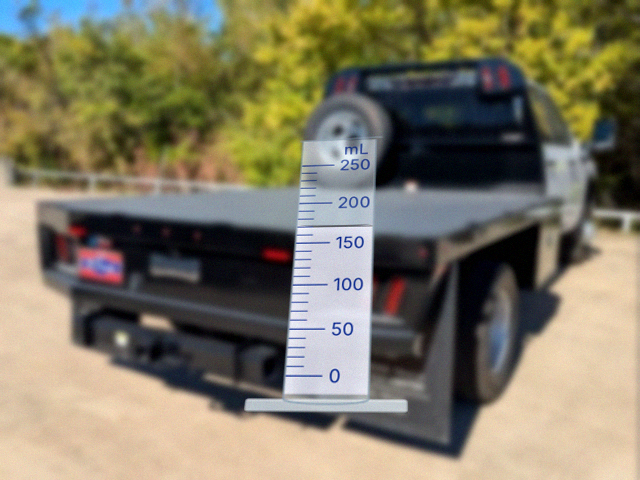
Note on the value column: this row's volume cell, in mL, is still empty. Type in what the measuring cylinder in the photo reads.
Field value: 170 mL
